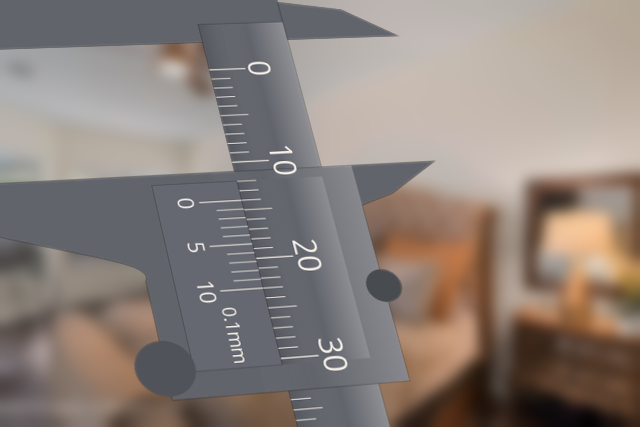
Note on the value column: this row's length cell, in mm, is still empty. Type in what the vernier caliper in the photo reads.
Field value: 14.0 mm
